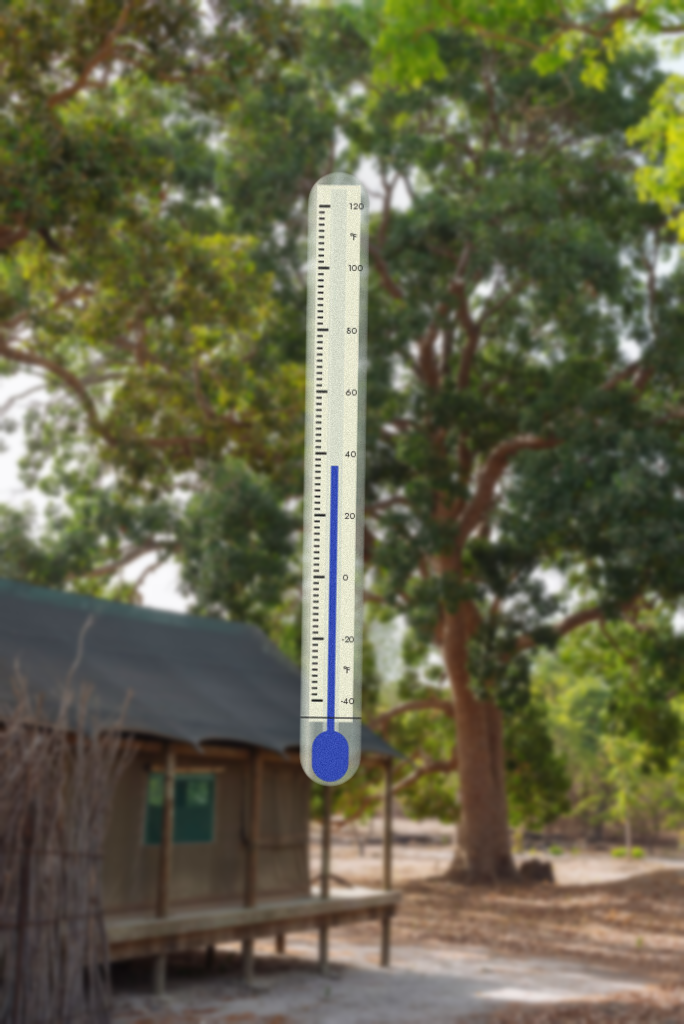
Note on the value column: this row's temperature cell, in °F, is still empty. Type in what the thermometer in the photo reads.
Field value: 36 °F
